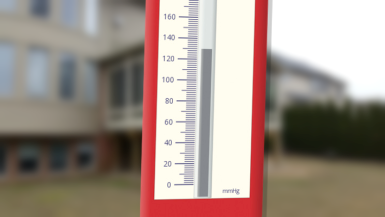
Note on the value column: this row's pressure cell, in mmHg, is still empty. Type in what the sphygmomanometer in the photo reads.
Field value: 130 mmHg
